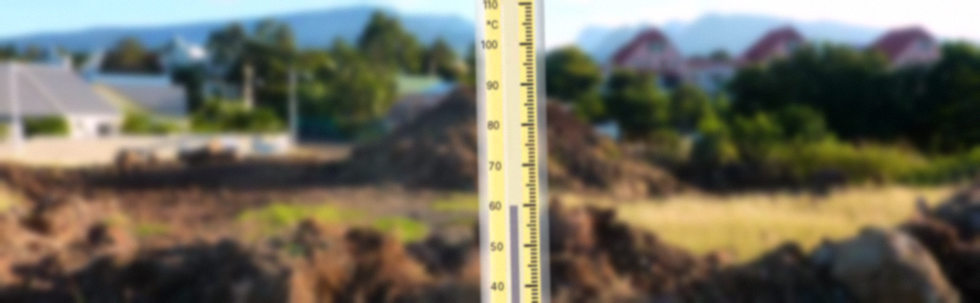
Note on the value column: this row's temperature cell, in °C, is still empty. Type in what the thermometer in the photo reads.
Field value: 60 °C
